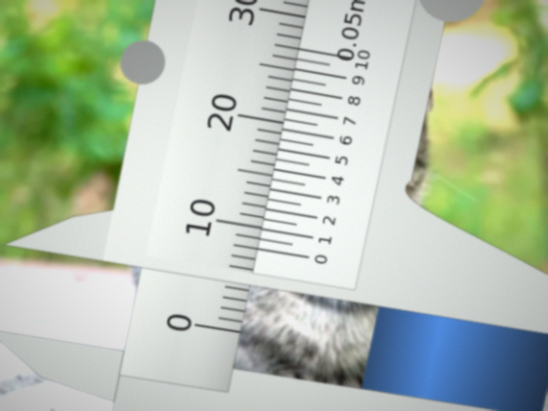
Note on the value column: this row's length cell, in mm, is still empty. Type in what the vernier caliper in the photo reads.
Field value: 8.0 mm
